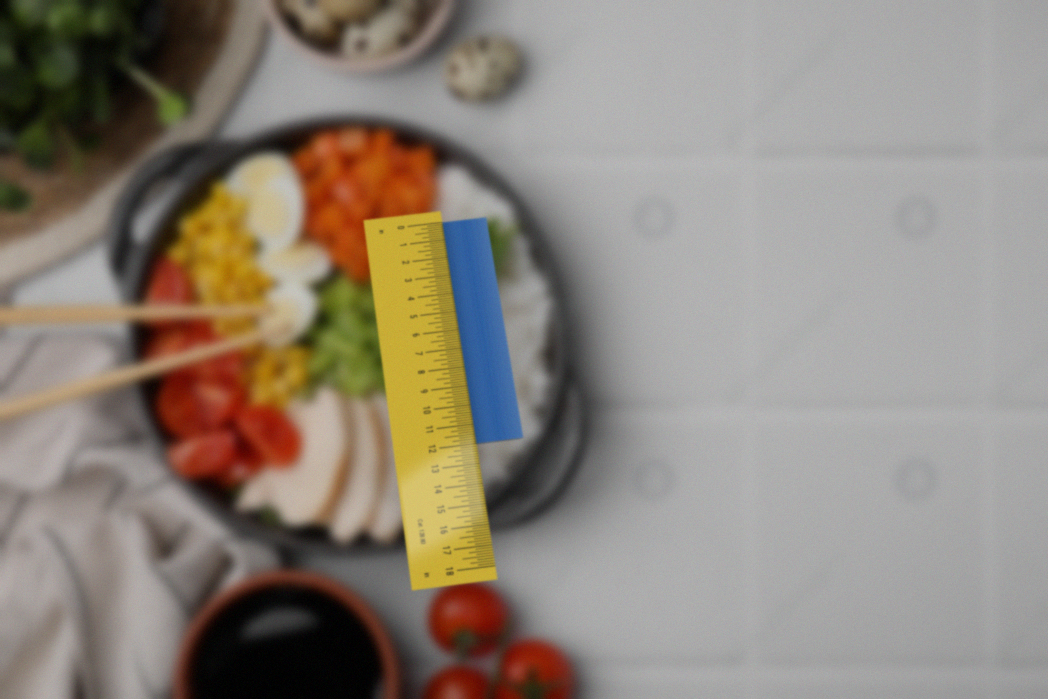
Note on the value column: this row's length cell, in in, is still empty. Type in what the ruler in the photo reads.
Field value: 12 in
